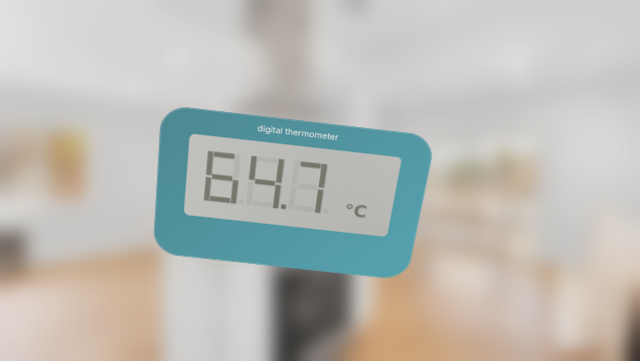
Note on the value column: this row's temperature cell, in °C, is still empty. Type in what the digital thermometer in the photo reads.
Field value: 64.7 °C
